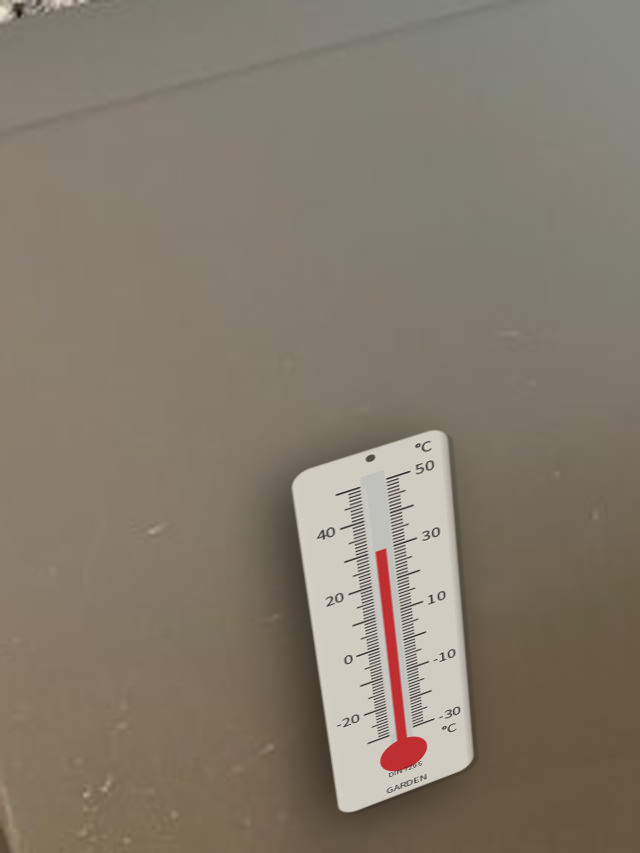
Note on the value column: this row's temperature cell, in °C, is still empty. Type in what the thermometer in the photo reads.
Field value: 30 °C
